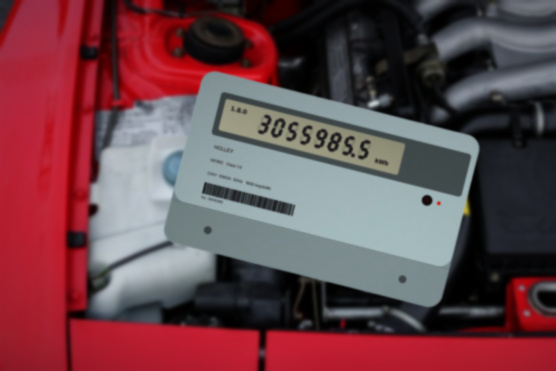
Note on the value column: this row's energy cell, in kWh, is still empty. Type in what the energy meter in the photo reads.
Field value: 3055985.5 kWh
